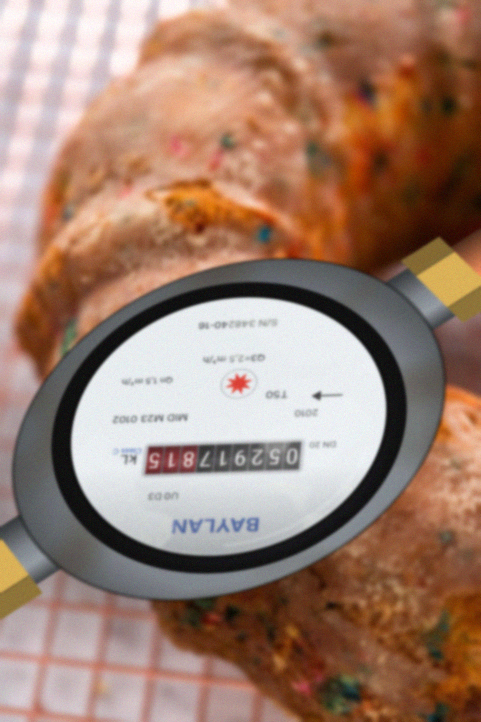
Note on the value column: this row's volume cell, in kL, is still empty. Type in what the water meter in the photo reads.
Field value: 52917.815 kL
